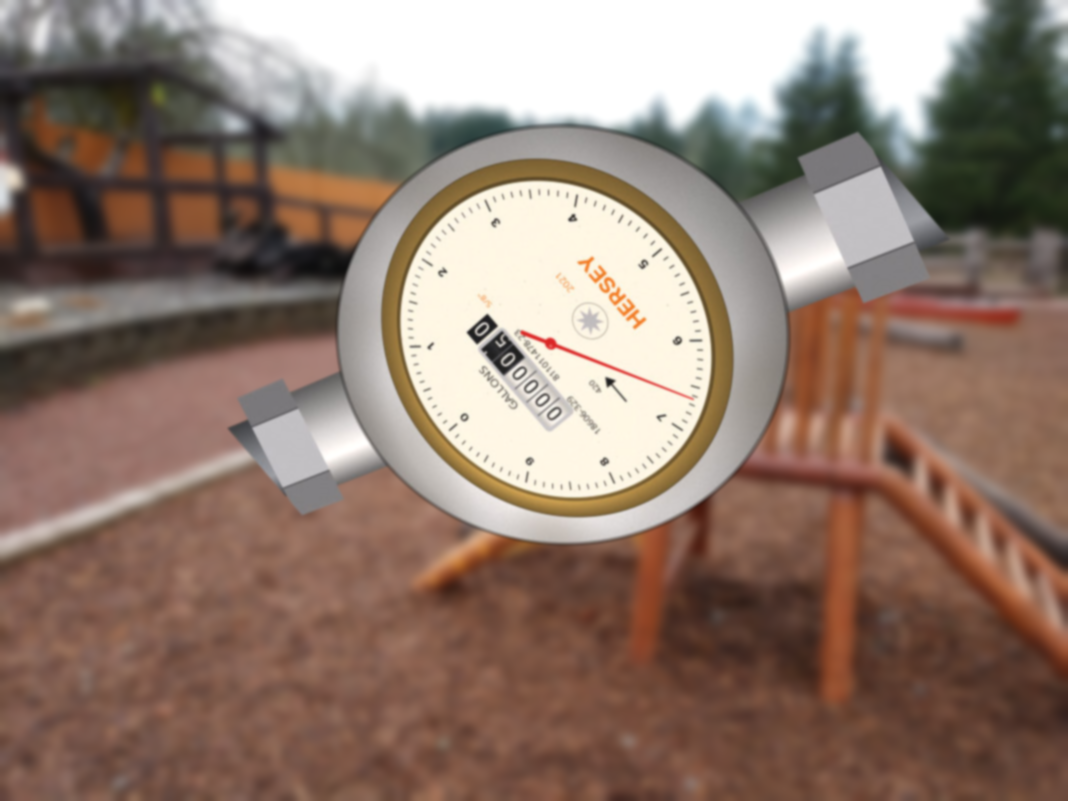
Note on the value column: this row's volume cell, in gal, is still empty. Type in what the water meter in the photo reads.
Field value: 46.6 gal
